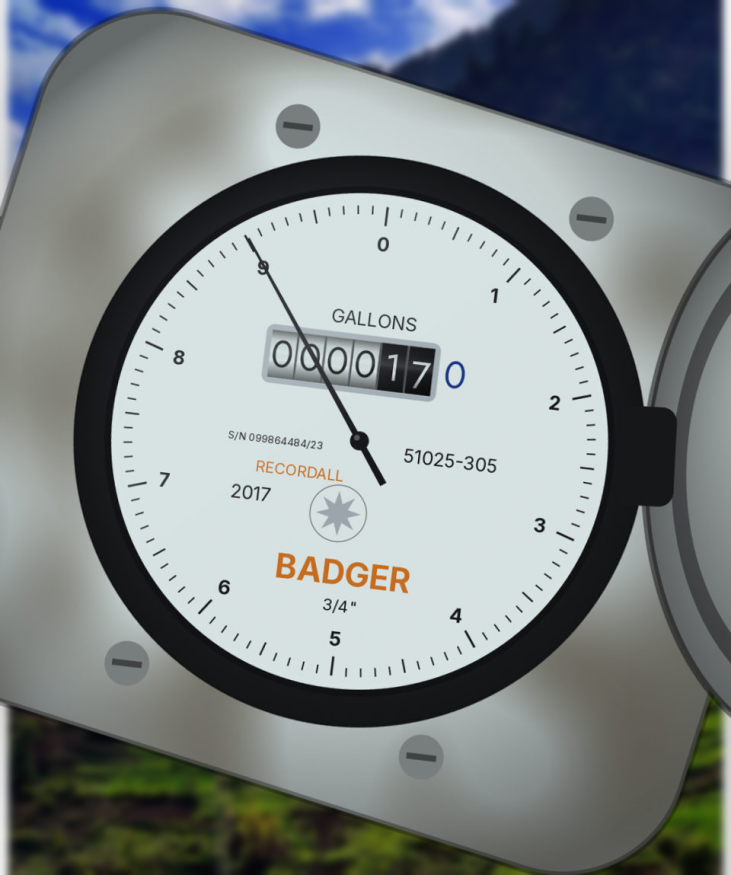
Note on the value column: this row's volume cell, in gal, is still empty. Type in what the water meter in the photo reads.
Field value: 169.0 gal
